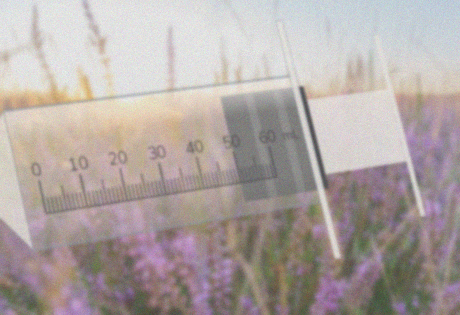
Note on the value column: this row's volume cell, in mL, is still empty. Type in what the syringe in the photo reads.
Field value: 50 mL
